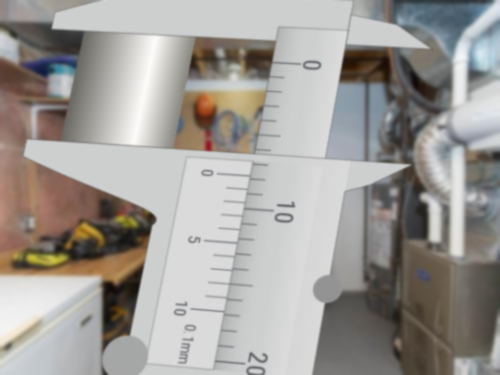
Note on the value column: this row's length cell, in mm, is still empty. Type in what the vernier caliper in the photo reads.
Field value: 7.8 mm
